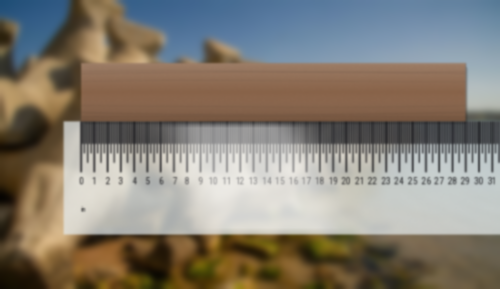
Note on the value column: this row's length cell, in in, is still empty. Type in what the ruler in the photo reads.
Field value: 29 in
